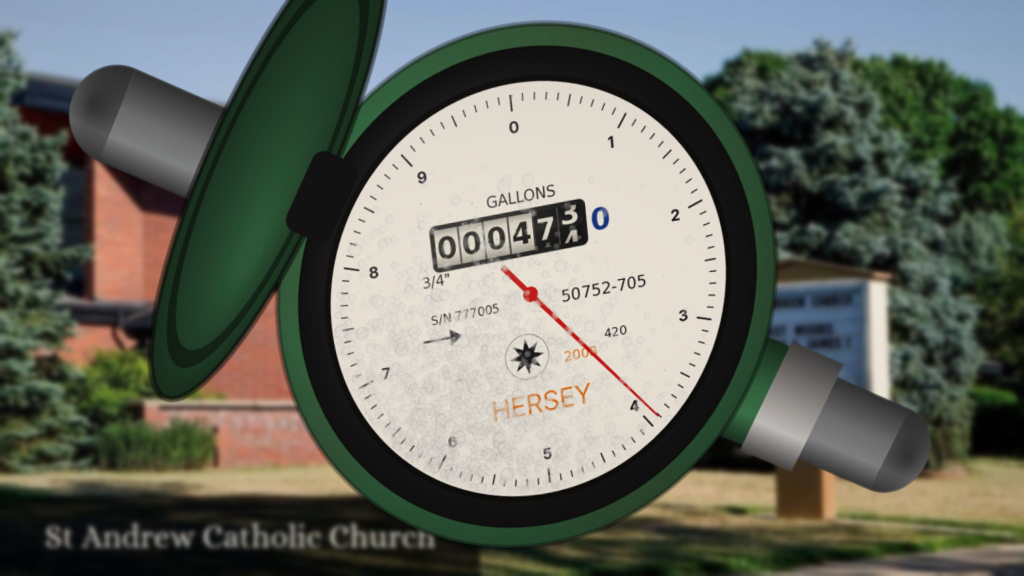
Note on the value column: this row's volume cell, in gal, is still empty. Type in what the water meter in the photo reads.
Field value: 4733.9 gal
